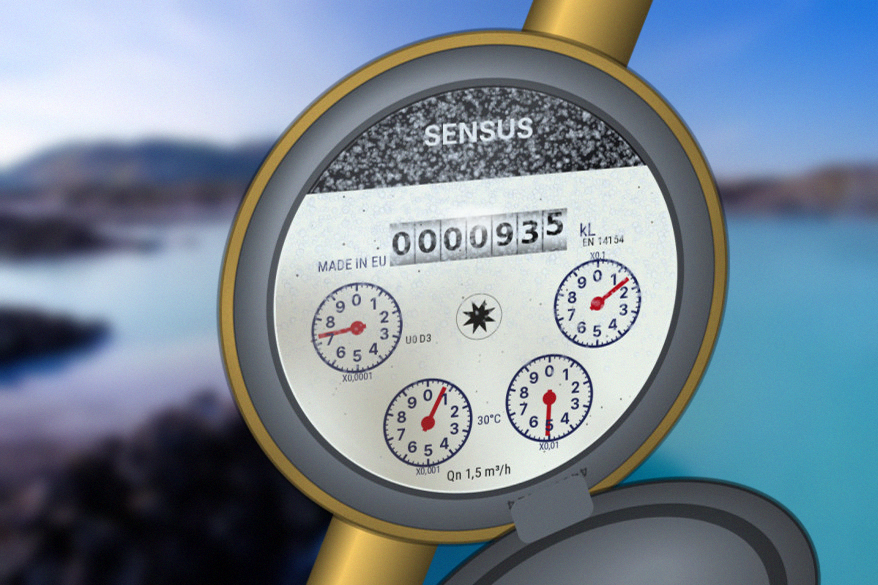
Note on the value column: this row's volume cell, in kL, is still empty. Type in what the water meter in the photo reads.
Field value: 935.1507 kL
